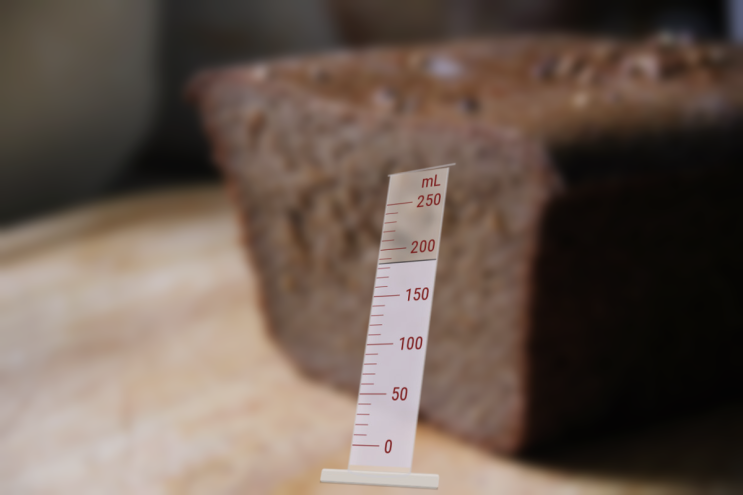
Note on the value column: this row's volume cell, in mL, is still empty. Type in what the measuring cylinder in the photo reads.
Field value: 185 mL
